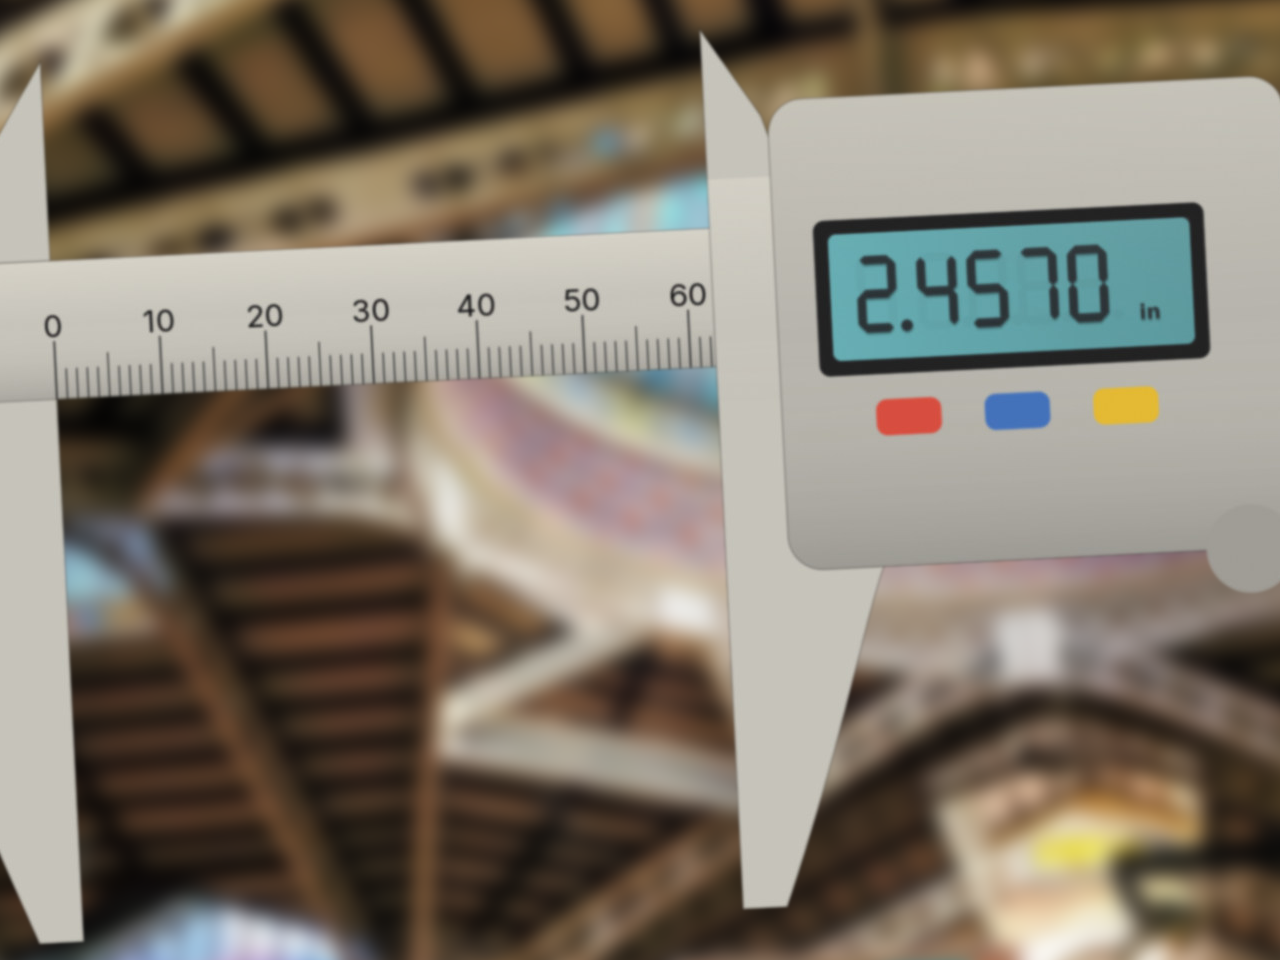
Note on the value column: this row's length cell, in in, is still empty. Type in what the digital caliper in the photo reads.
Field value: 2.4570 in
